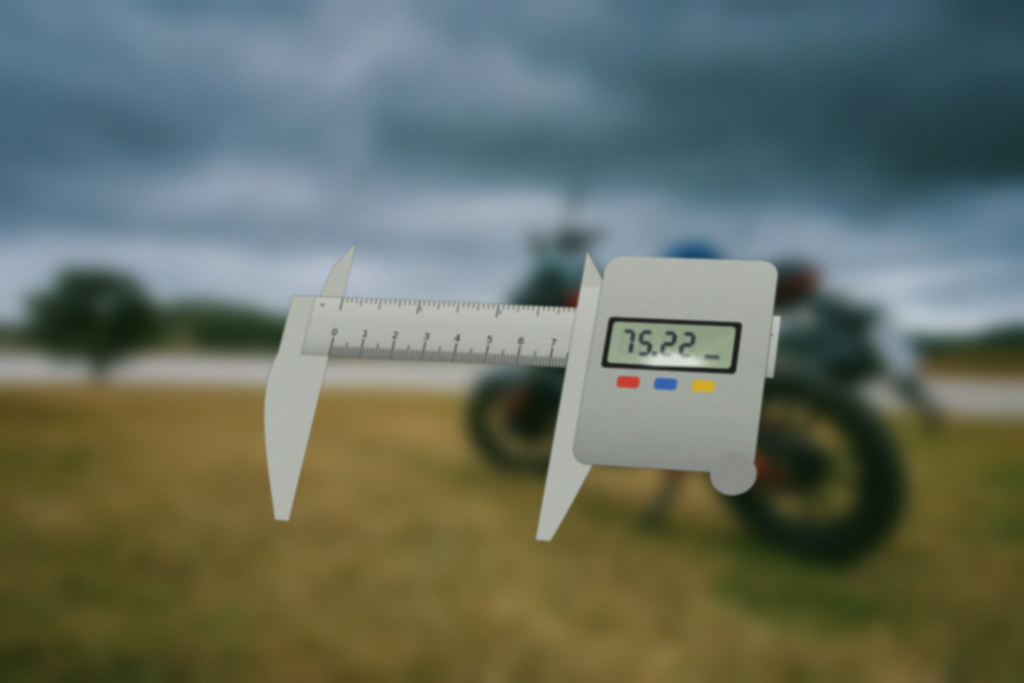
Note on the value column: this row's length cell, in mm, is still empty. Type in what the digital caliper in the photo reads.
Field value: 75.22 mm
